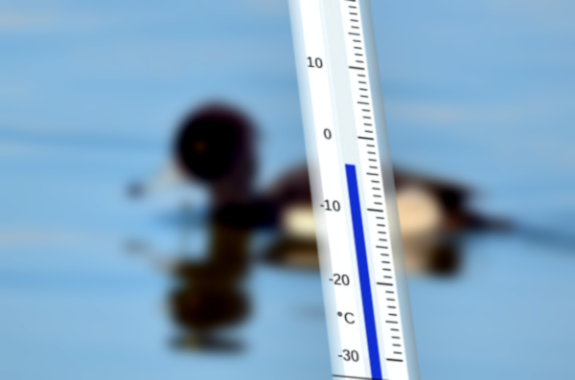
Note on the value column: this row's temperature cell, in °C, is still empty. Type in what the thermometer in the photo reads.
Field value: -4 °C
